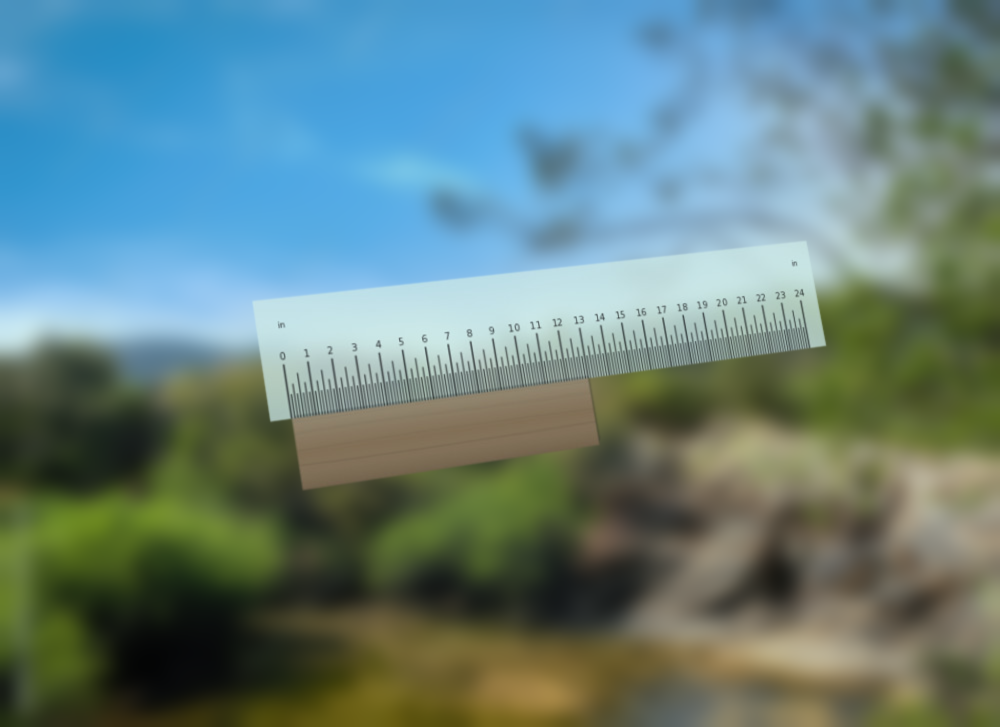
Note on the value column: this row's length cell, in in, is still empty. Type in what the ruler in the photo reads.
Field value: 13 in
